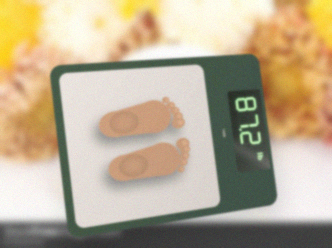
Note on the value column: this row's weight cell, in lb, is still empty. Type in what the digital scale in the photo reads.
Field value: 87.2 lb
